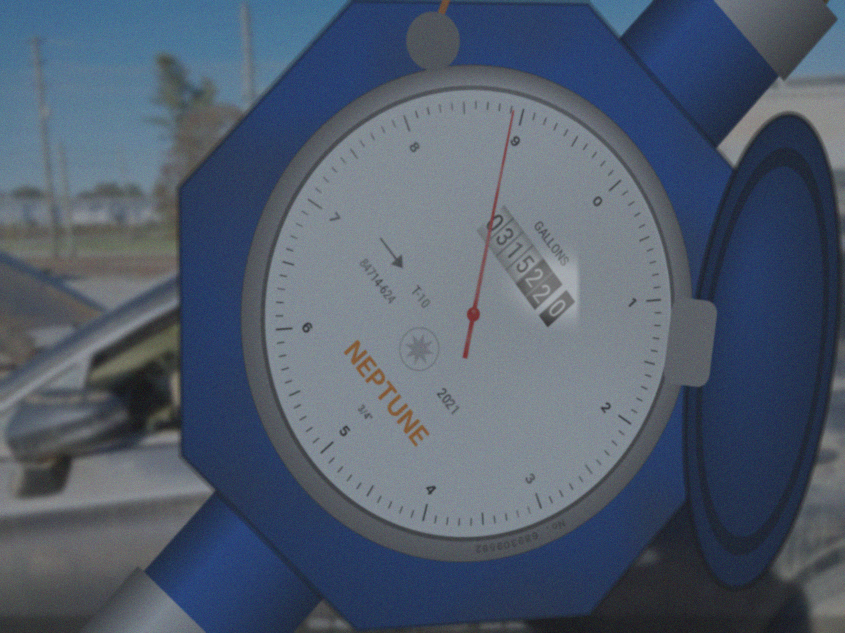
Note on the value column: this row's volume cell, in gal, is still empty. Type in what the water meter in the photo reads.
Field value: 315218.9 gal
